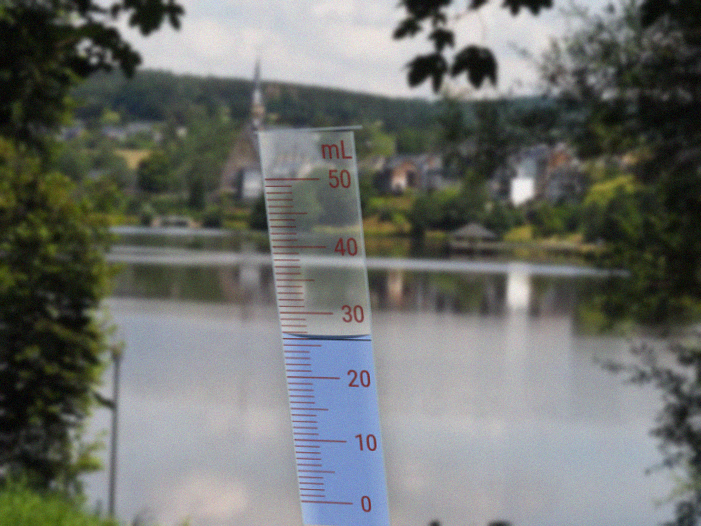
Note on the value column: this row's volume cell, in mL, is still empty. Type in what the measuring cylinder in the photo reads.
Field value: 26 mL
